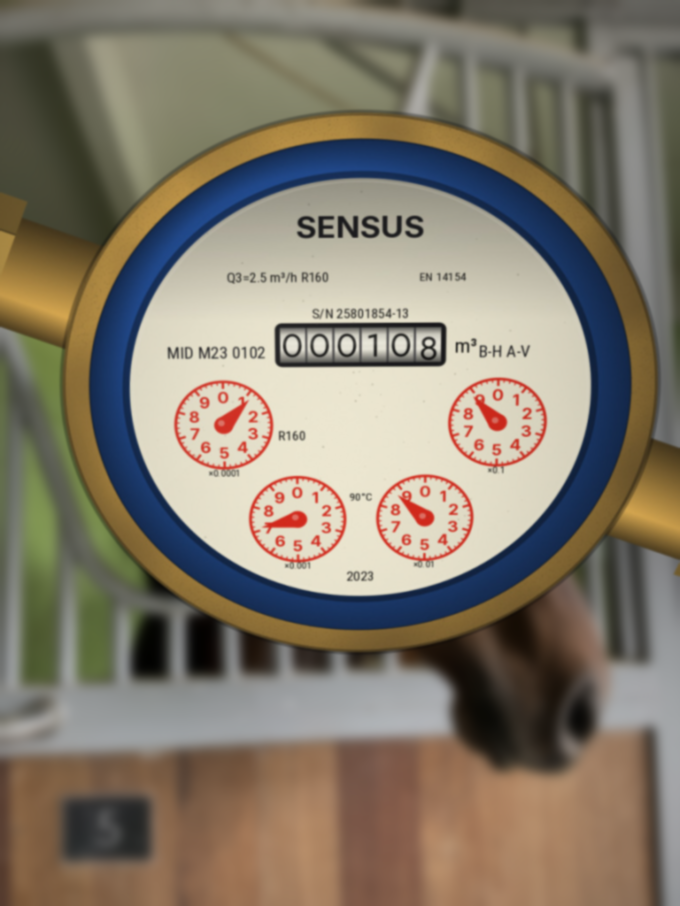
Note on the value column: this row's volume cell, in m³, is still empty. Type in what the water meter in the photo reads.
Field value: 107.8871 m³
